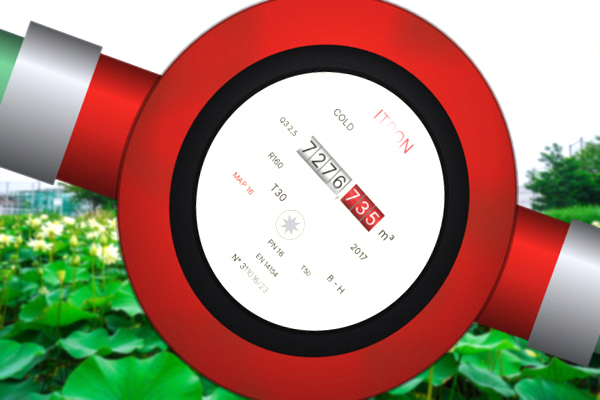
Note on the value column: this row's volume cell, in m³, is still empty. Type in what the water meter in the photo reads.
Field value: 7276.735 m³
